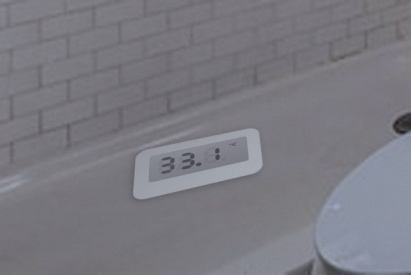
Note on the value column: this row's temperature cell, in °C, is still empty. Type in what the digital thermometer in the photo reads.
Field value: 33.1 °C
